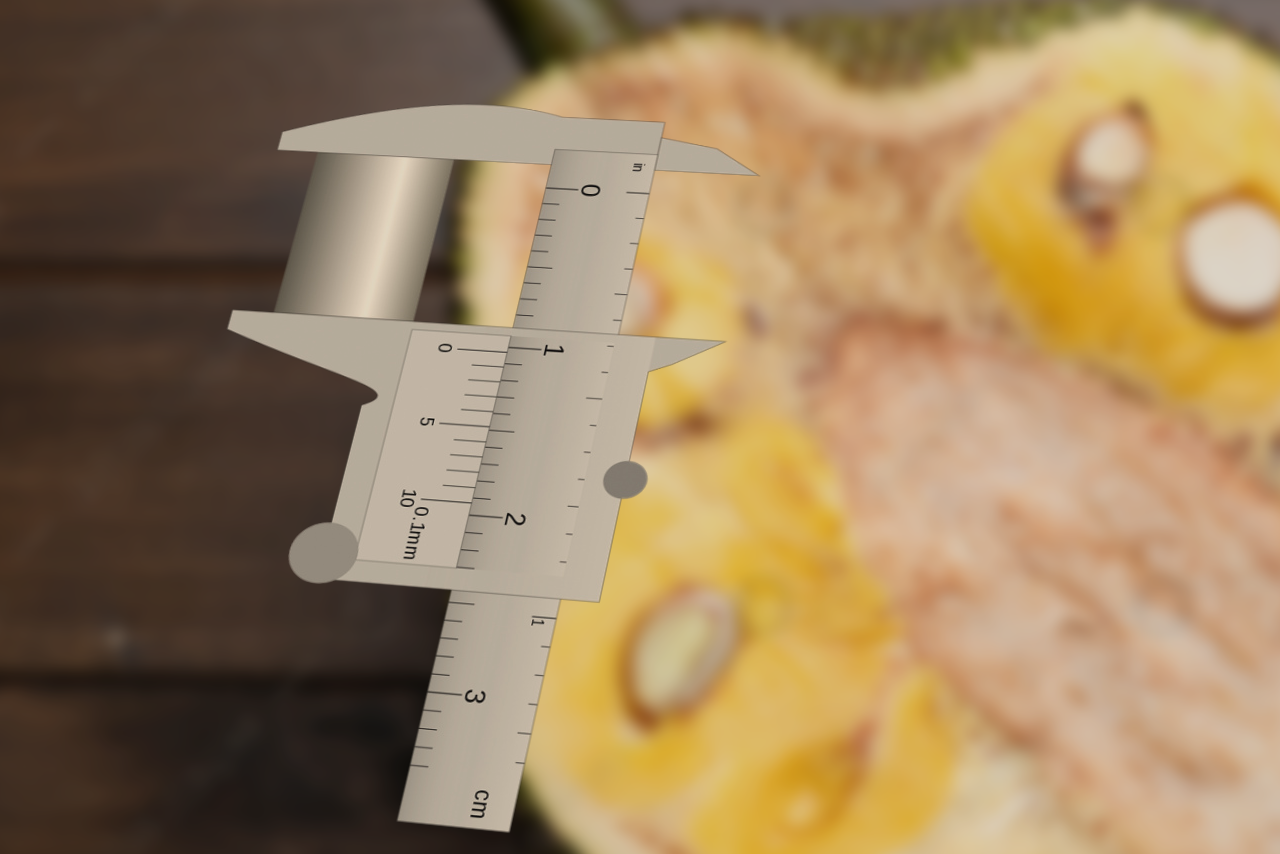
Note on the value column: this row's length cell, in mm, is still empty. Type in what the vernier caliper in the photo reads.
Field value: 10.3 mm
